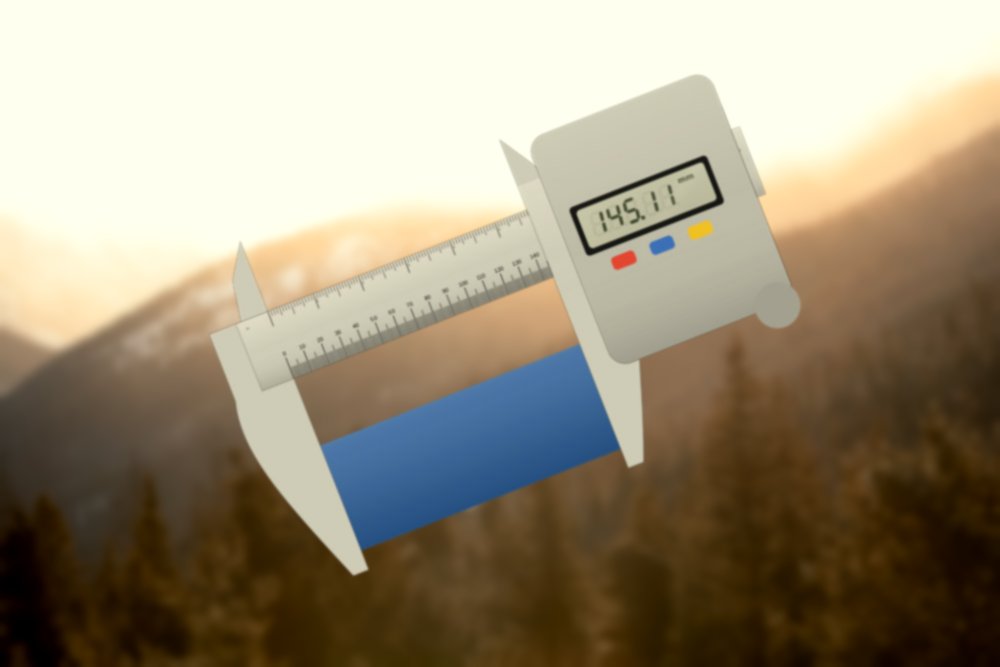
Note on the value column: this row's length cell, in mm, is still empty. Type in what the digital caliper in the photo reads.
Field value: 145.11 mm
